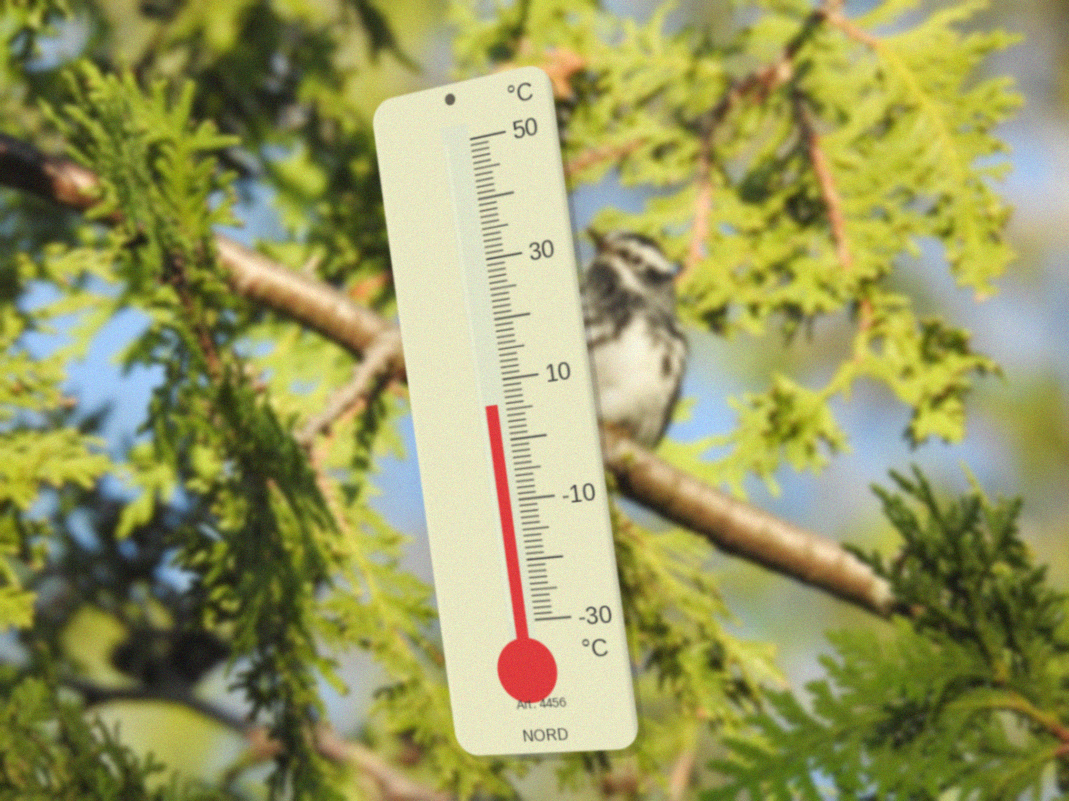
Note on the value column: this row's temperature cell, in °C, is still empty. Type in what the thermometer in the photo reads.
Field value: 6 °C
